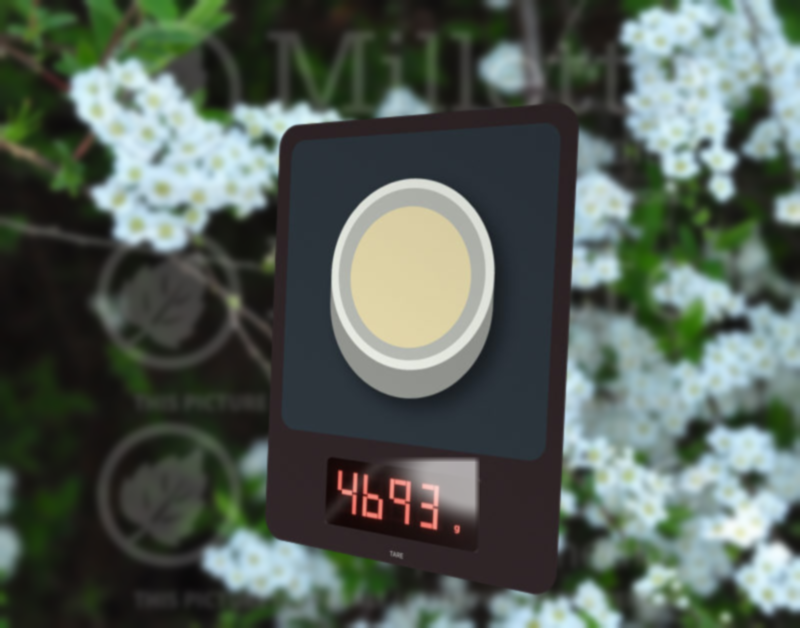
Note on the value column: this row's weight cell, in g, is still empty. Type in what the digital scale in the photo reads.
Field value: 4693 g
